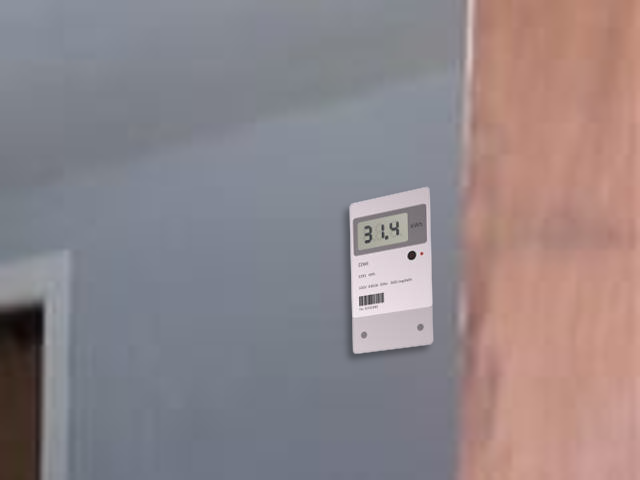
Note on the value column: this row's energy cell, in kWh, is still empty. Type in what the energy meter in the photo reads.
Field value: 31.4 kWh
